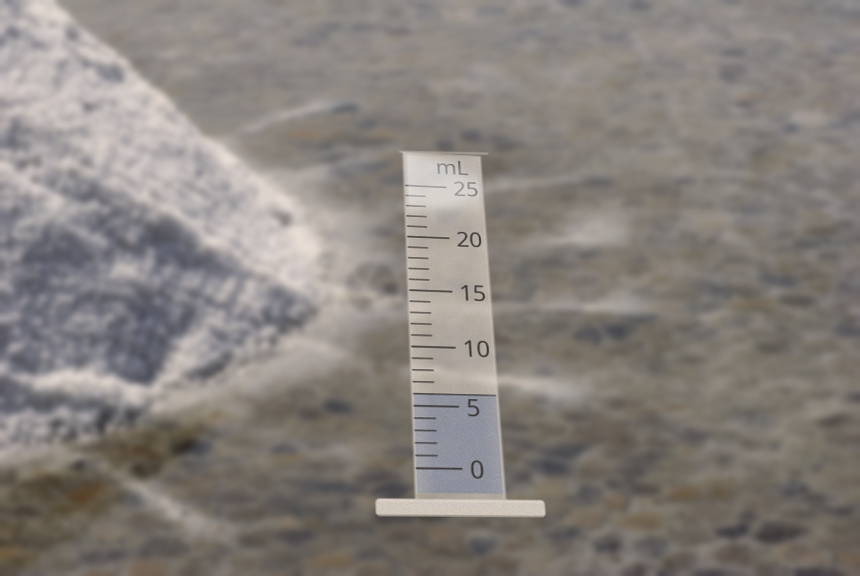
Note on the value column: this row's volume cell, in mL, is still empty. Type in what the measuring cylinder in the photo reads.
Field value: 6 mL
